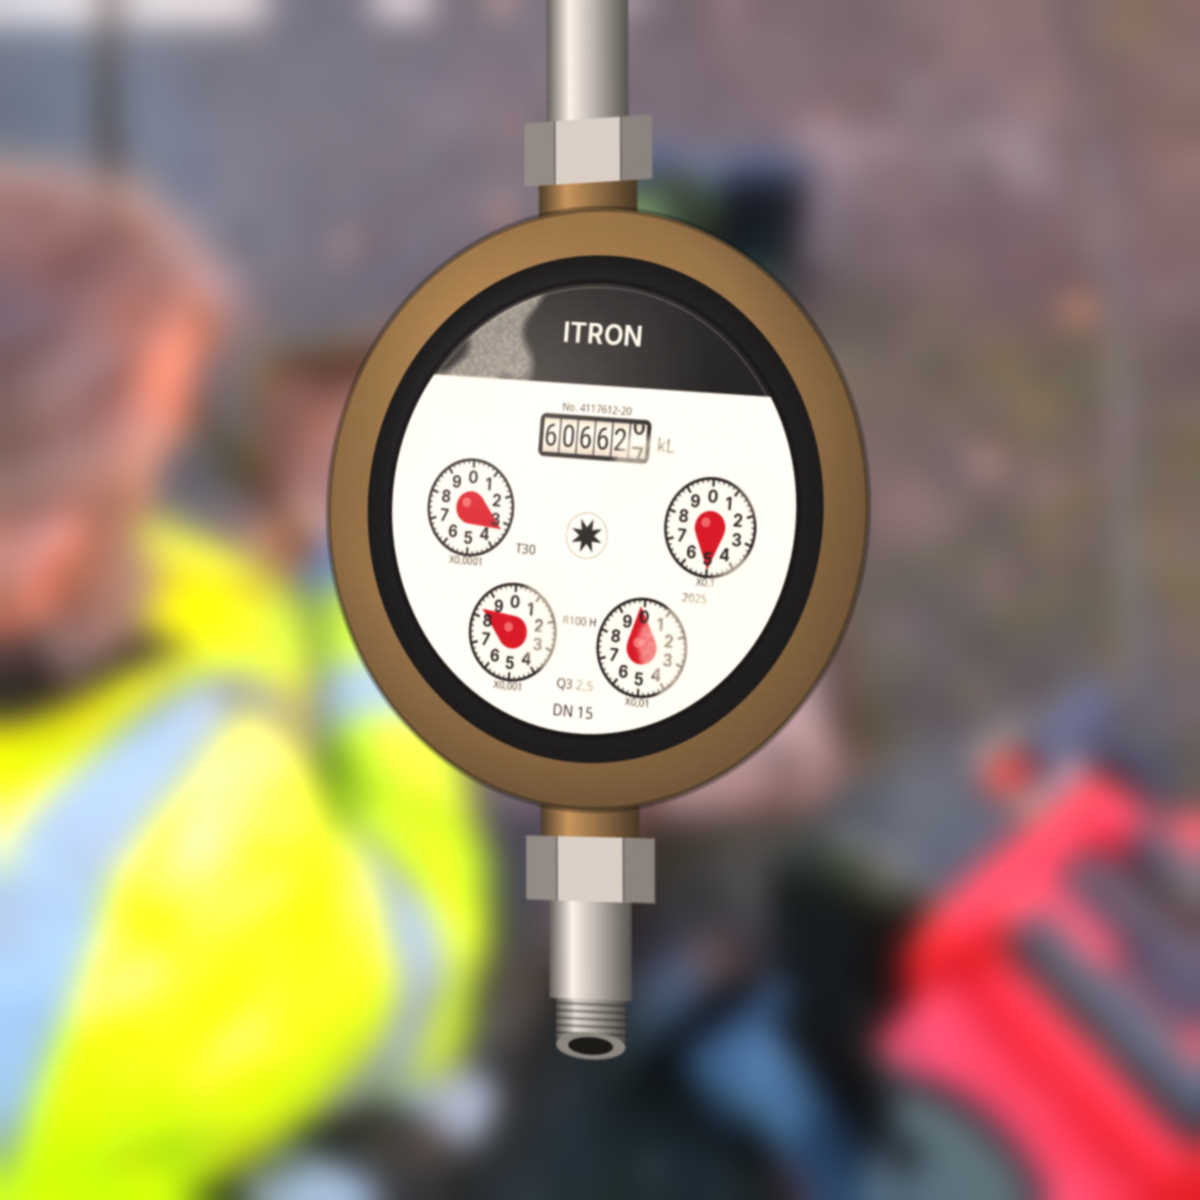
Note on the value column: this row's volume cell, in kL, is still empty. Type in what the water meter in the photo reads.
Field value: 606626.4983 kL
